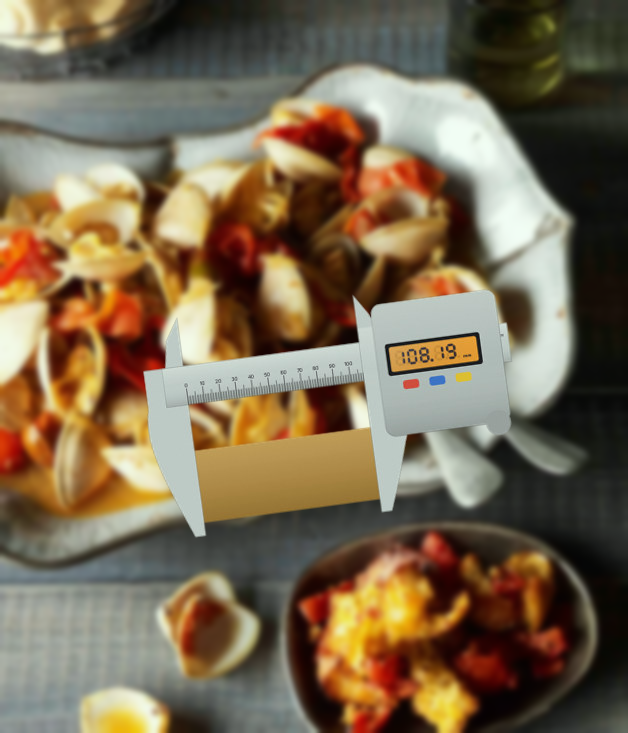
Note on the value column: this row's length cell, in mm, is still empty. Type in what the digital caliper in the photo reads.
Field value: 108.19 mm
